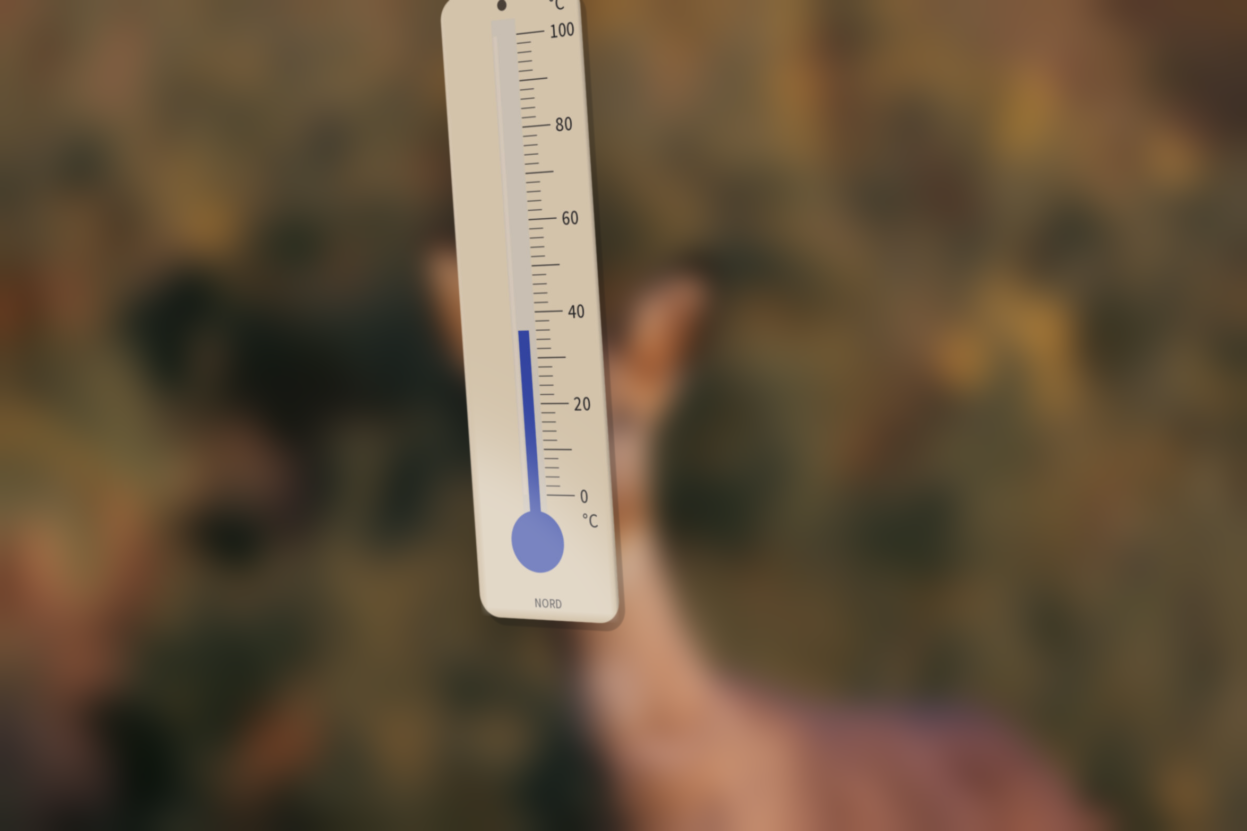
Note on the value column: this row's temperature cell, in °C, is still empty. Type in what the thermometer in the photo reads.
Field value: 36 °C
